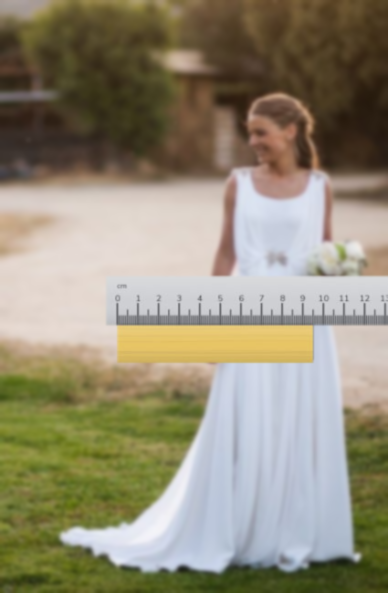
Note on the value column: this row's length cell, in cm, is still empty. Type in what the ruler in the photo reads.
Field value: 9.5 cm
